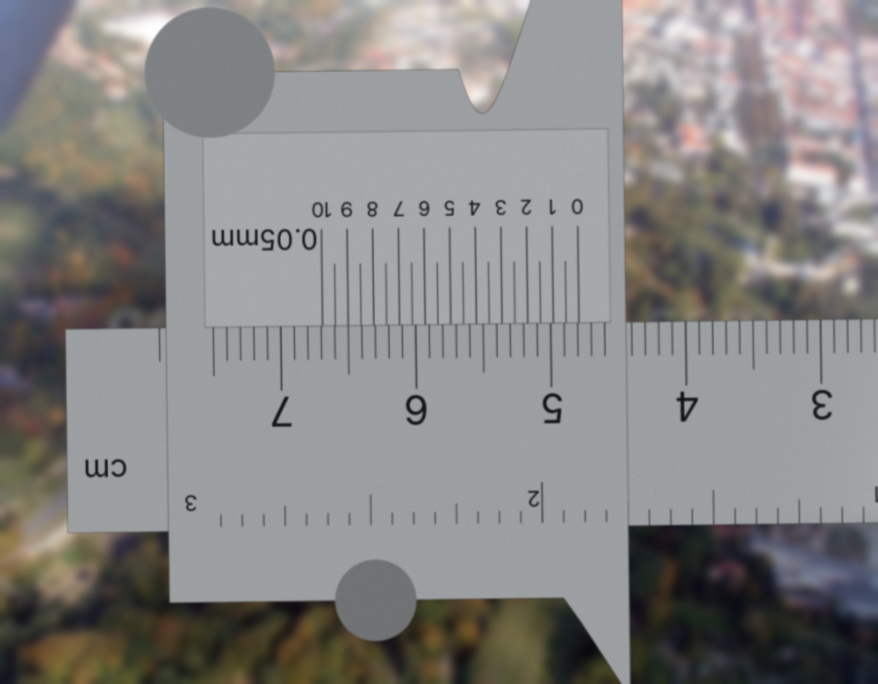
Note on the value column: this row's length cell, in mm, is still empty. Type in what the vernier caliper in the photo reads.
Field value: 47.9 mm
